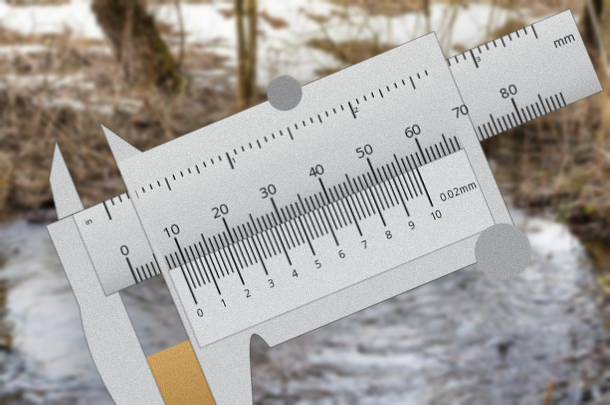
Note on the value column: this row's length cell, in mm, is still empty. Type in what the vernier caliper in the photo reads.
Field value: 9.0 mm
